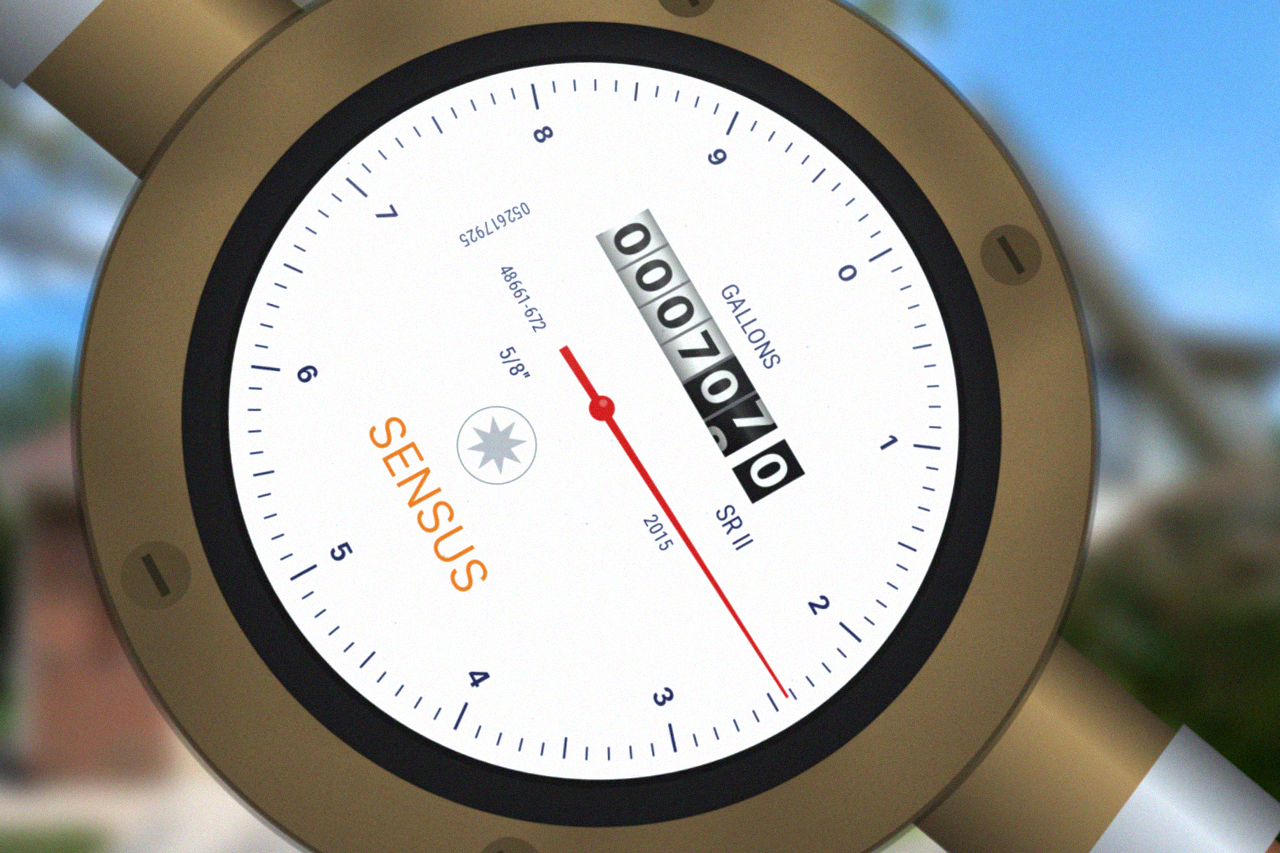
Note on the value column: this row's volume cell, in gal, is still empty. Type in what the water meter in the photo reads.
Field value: 7072.4 gal
